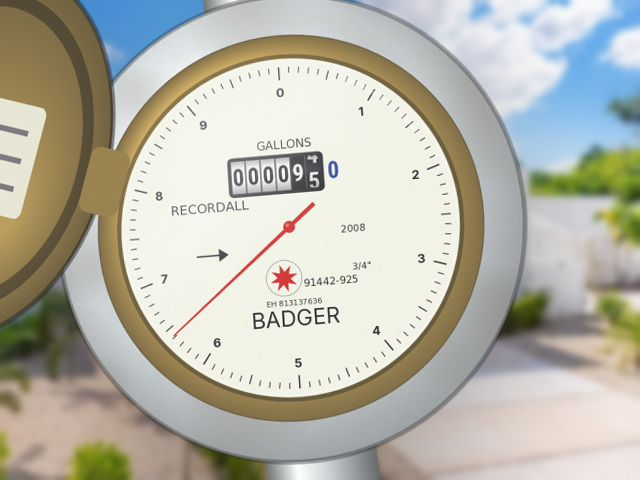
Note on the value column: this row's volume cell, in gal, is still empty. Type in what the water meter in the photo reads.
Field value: 946.4 gal
